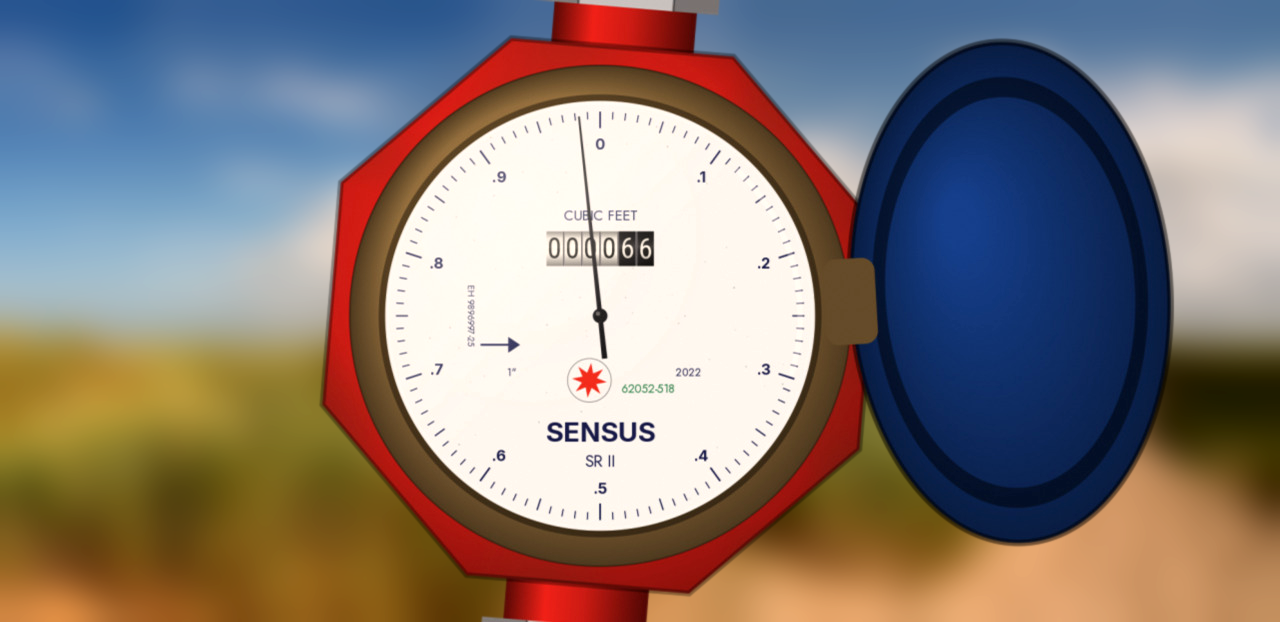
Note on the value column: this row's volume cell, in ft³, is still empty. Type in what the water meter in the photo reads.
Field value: 65.98 ft³
